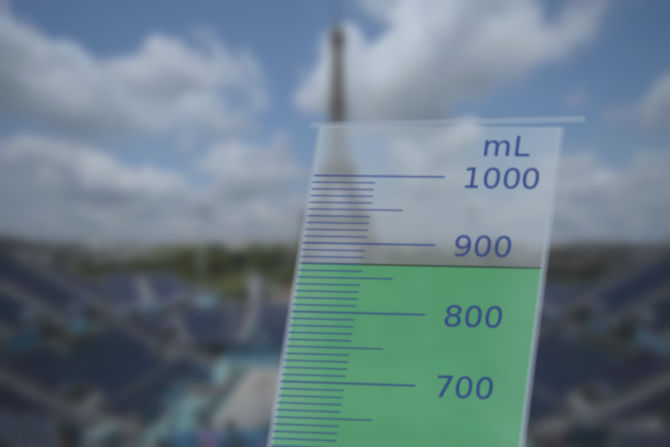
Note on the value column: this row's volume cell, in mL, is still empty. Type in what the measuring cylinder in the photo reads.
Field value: 870 mL
